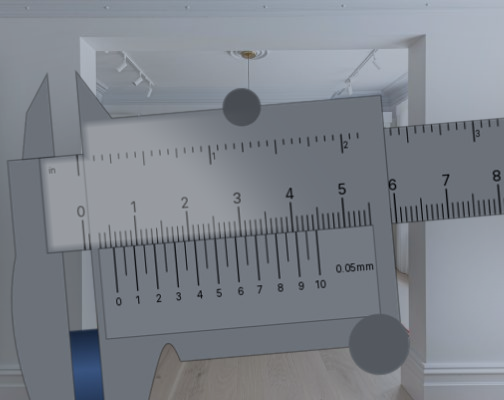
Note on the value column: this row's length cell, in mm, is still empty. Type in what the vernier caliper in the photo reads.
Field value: 5.5 mm
